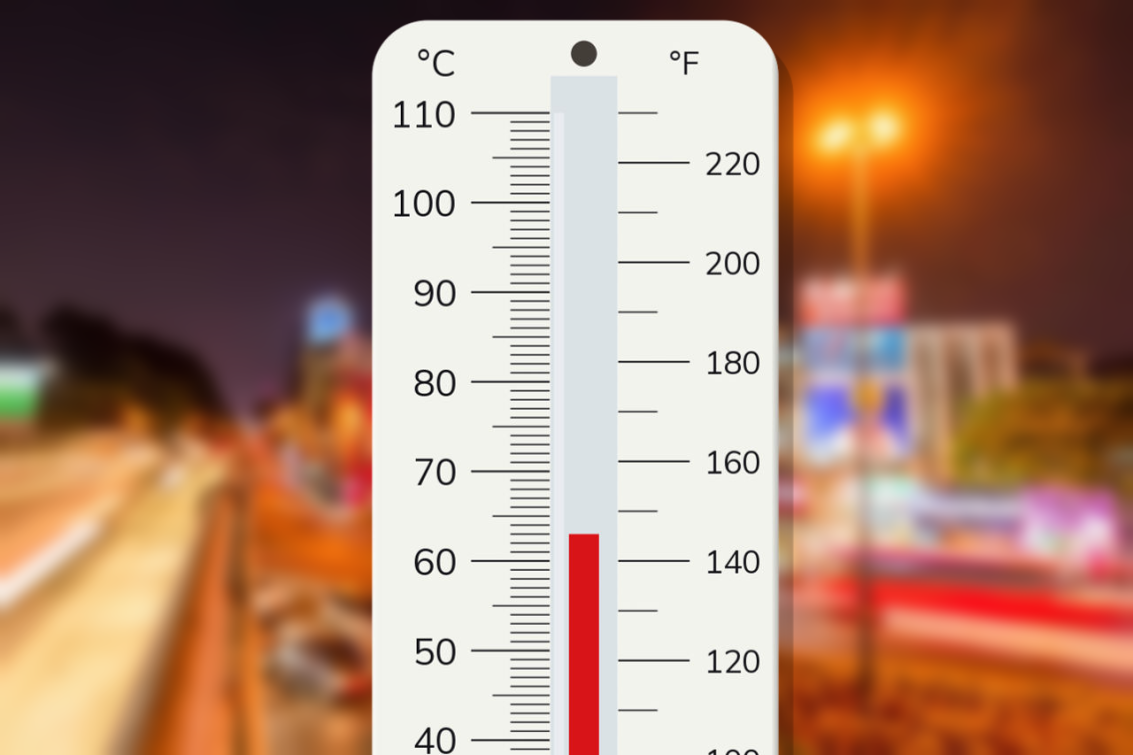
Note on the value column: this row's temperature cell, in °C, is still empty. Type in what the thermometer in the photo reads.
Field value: 63 °C
